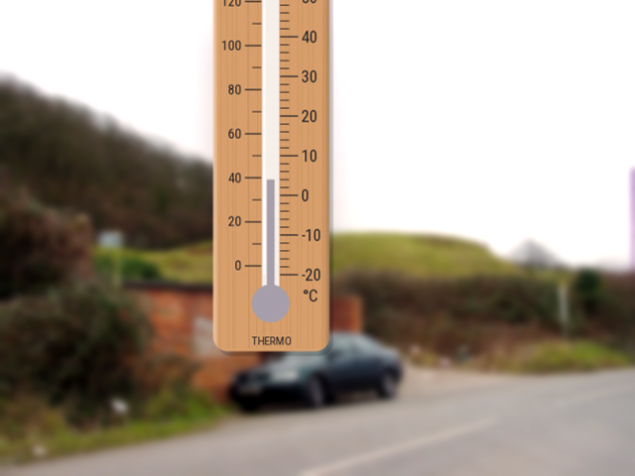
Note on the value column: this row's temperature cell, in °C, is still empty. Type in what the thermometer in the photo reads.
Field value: 4 °C
